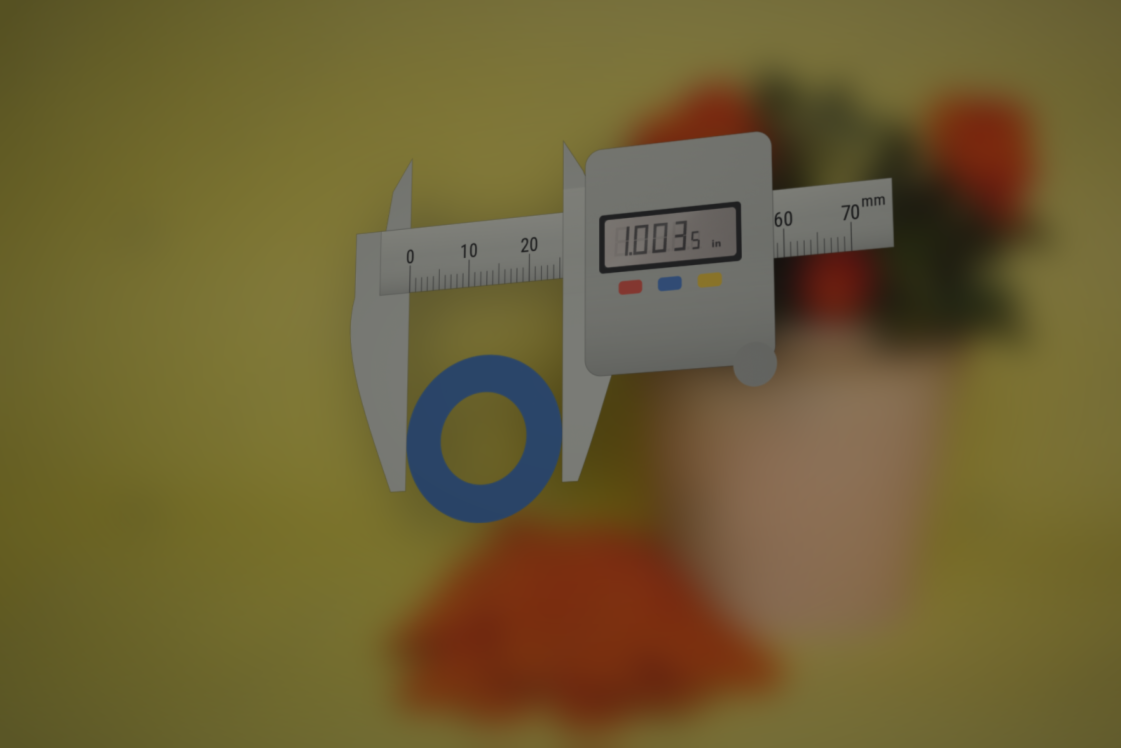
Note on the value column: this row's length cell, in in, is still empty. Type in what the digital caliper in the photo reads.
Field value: 1.0035 in
